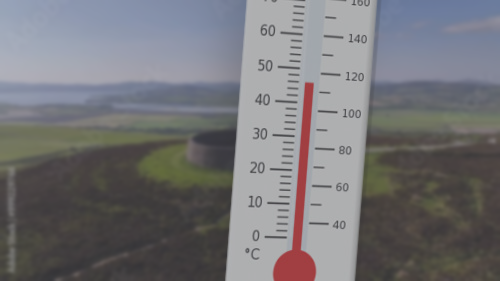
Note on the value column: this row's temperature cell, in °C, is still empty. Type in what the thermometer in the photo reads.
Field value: 46 °C
